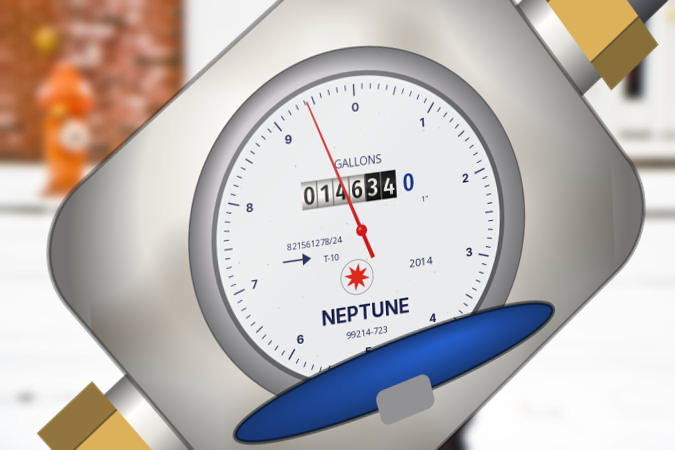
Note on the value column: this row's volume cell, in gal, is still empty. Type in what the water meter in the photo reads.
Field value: 146339.4 gal
